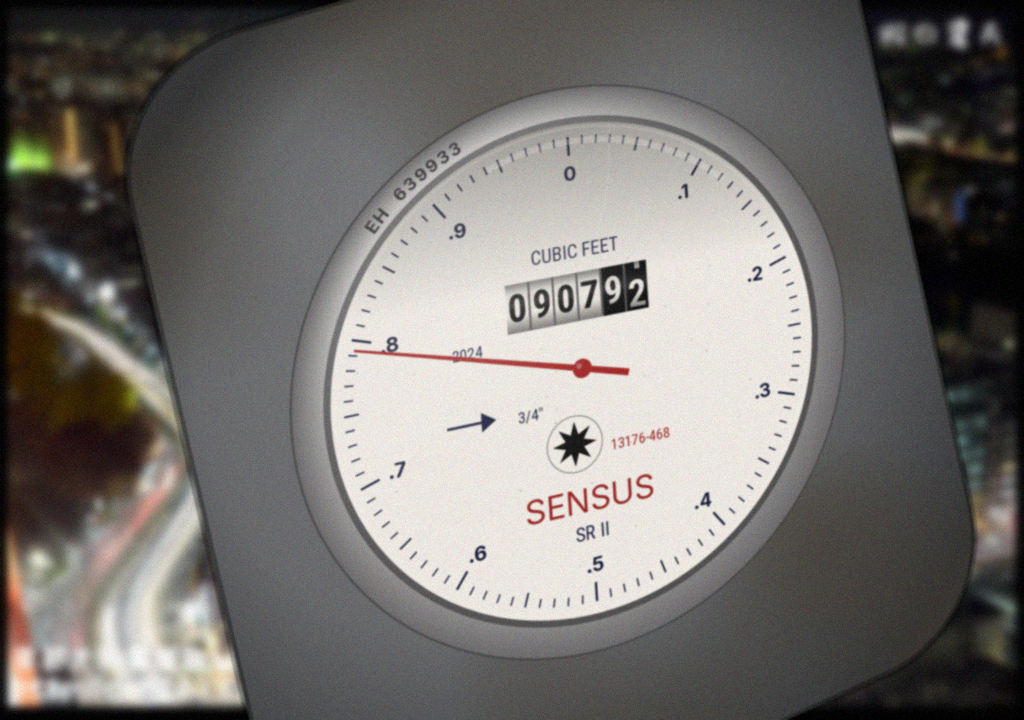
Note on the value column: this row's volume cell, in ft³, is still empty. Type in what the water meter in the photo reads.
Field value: 90791.79 ft³
